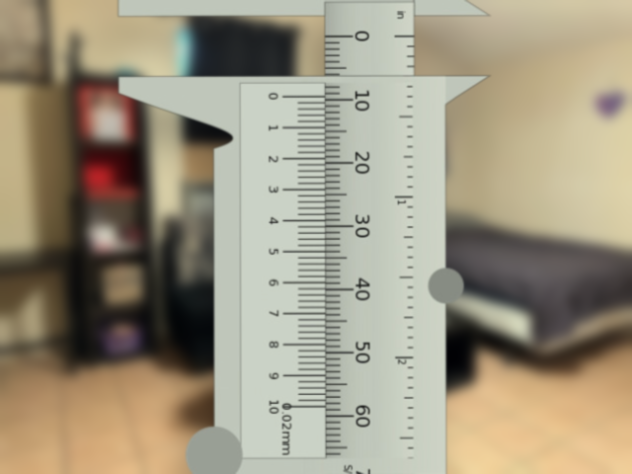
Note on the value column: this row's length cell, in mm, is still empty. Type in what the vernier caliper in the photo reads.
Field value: 9.5 mm
